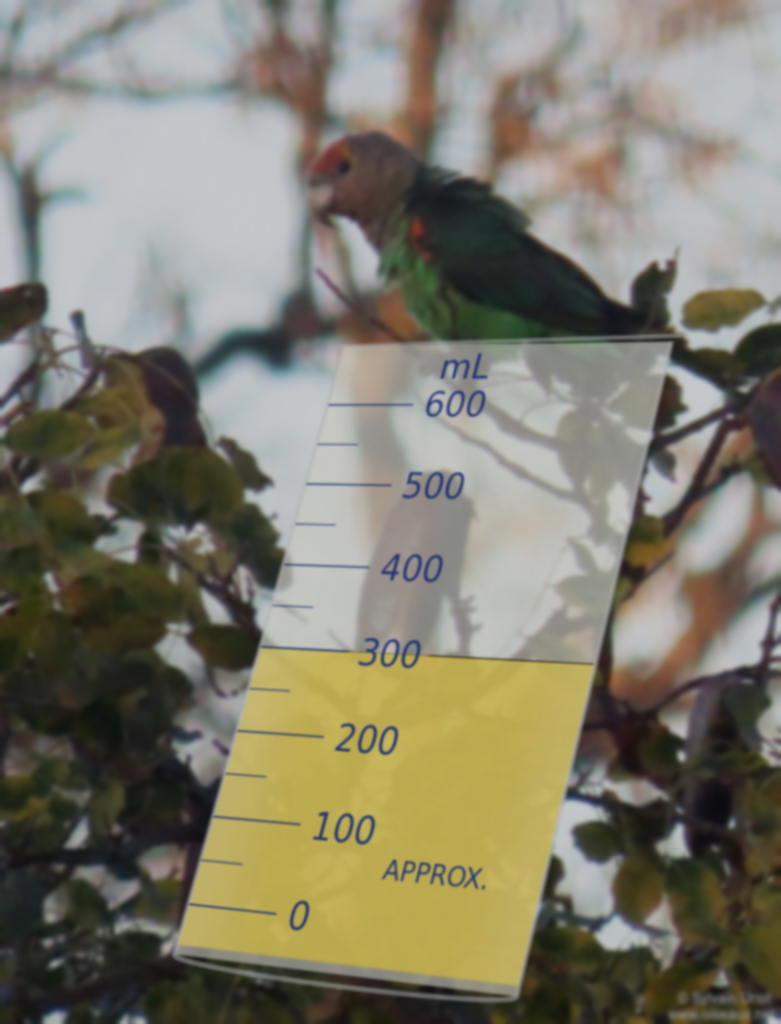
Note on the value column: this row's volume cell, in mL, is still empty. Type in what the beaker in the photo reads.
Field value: 300 mL
